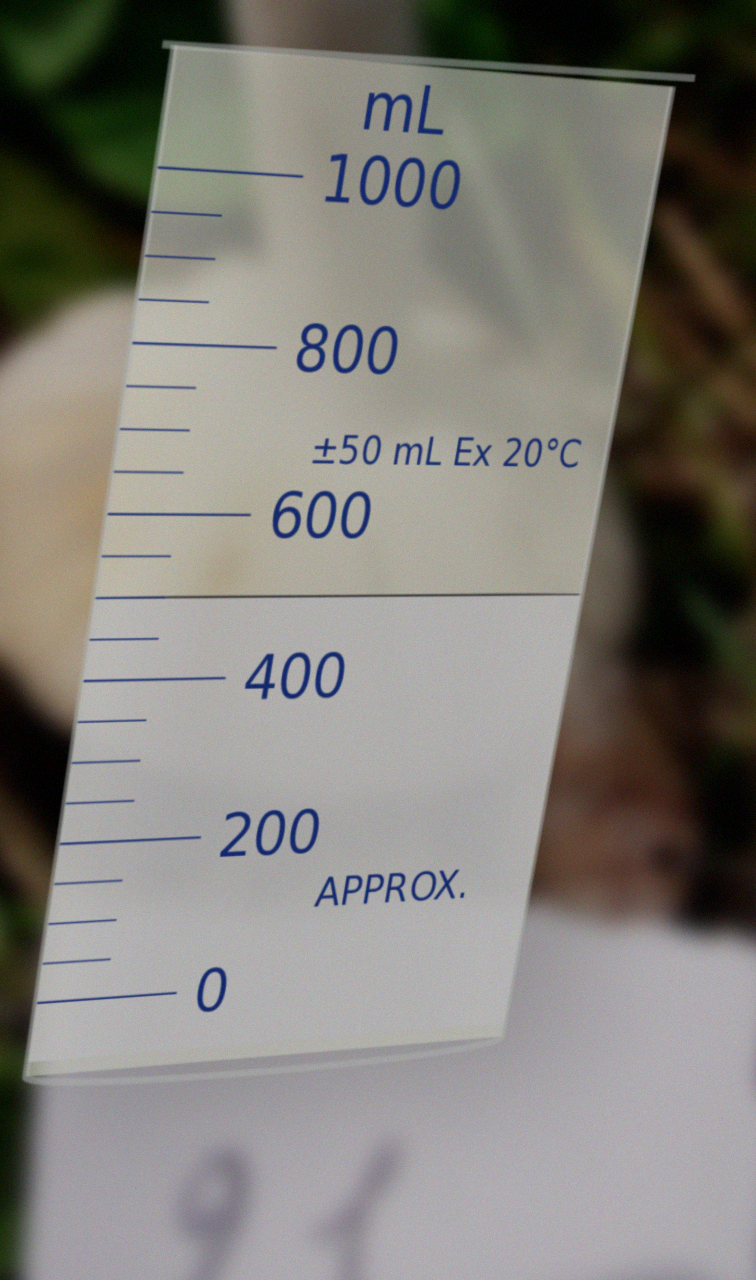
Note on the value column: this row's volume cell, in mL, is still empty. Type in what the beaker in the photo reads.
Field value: 500 mL
